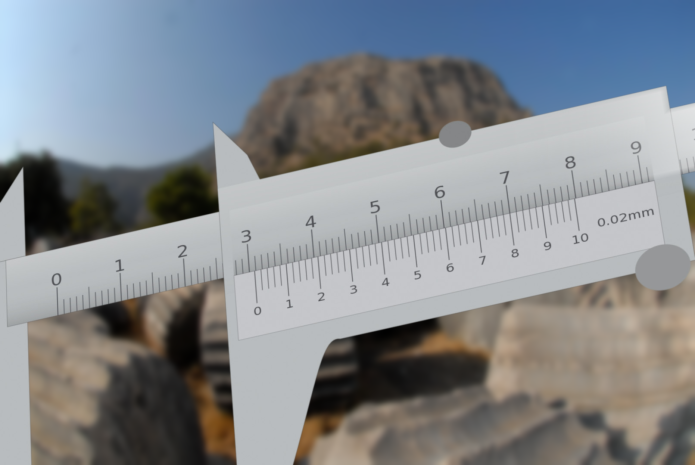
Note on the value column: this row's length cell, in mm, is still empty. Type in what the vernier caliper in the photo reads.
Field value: 30.8 mm
